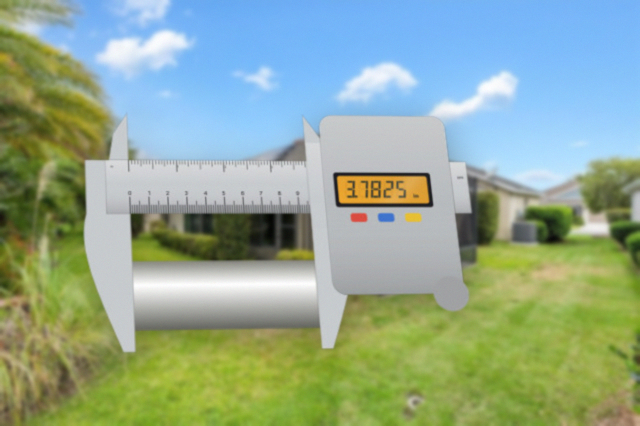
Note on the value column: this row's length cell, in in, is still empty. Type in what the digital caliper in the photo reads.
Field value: 3.7825 in
